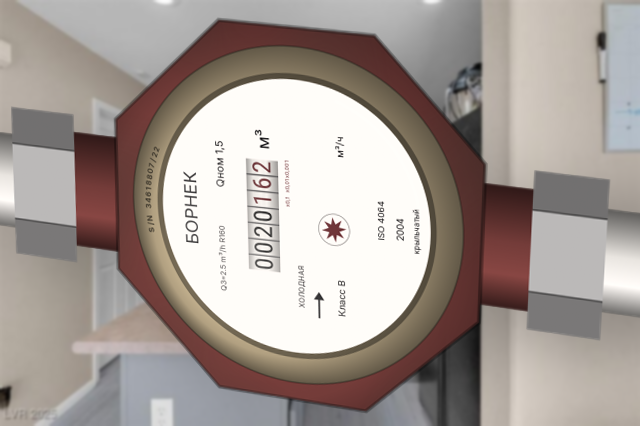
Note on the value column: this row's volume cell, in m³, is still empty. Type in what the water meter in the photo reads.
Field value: 20.162 m³
